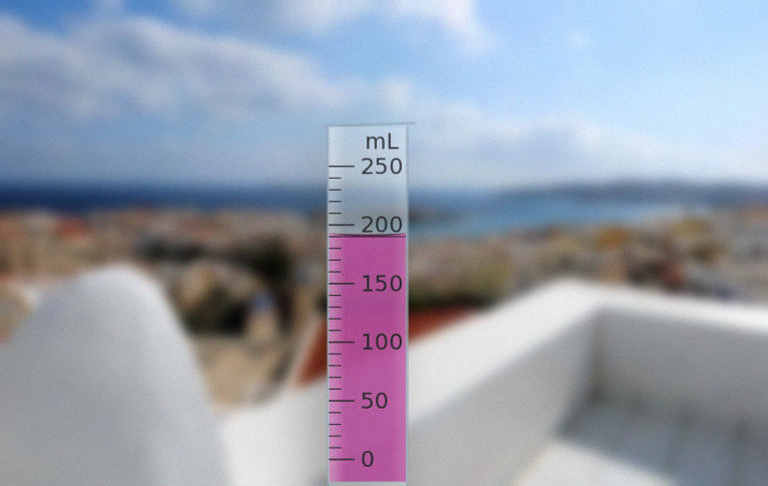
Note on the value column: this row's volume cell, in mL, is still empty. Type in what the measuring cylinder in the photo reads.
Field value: 190 mL
